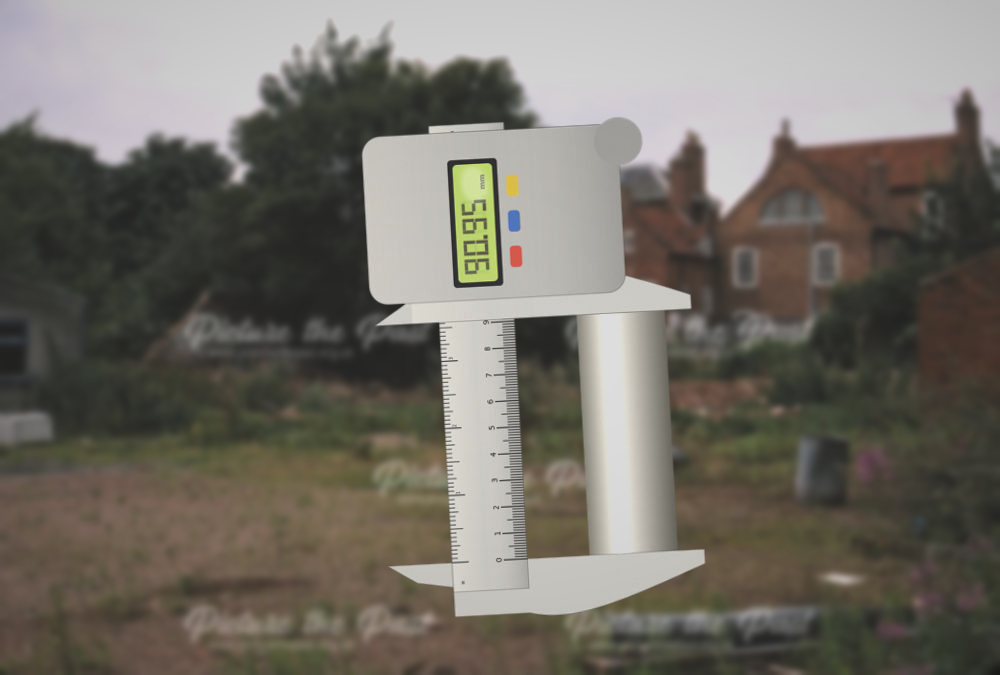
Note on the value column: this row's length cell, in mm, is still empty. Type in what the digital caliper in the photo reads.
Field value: 90.95 mm
